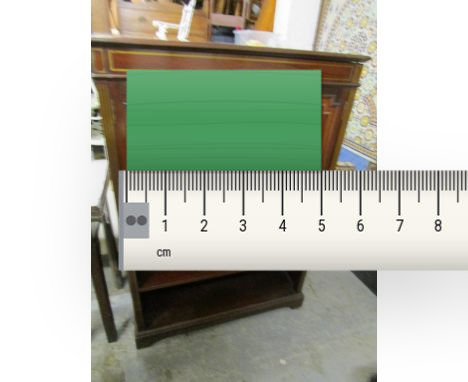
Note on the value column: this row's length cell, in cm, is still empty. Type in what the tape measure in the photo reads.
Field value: 5 cm
